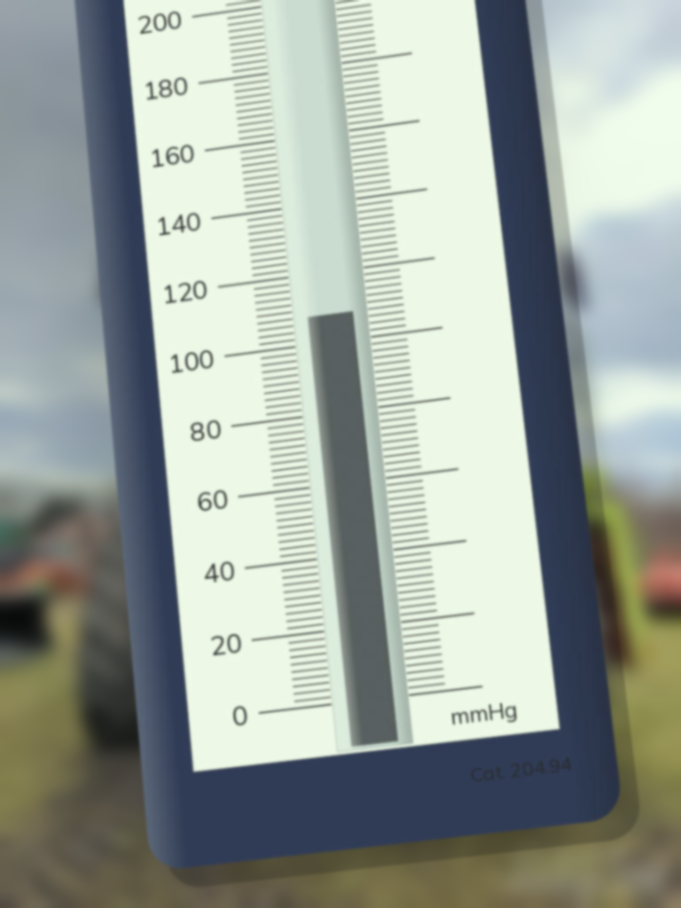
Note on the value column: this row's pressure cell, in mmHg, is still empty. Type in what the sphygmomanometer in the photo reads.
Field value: 108 mmHg
